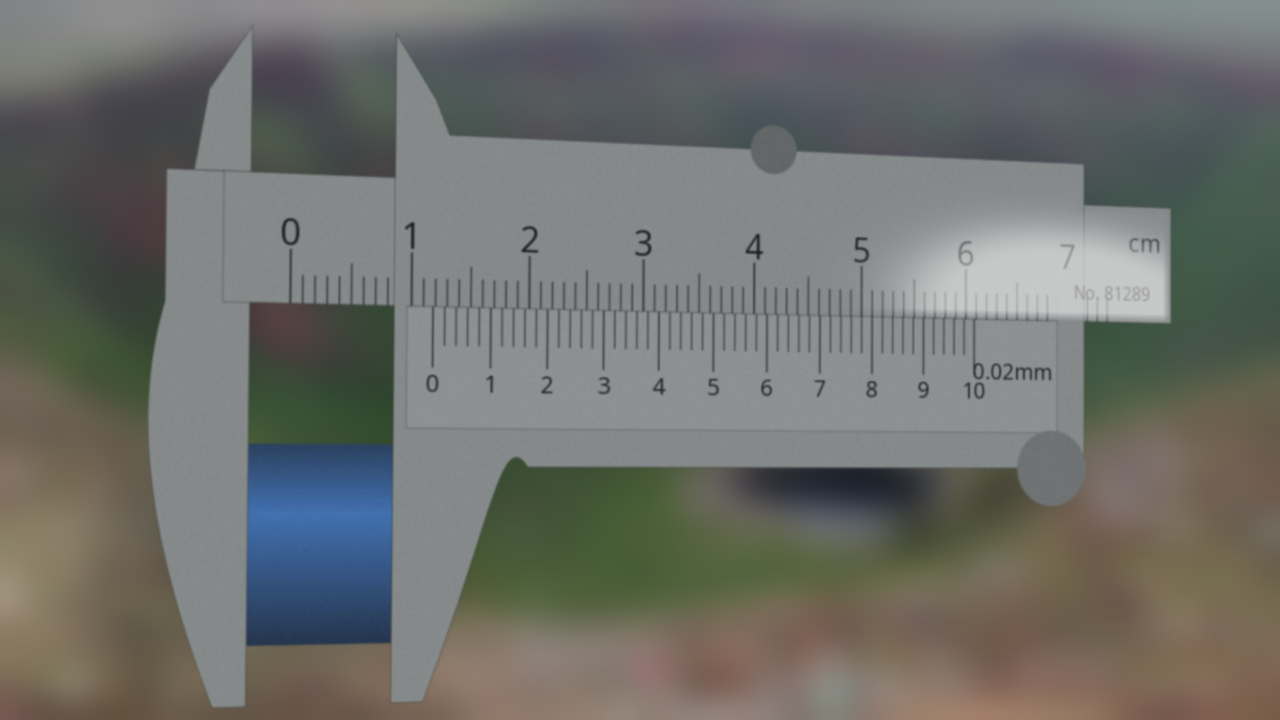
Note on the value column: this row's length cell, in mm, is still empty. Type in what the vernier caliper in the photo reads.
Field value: 11.8 mm
